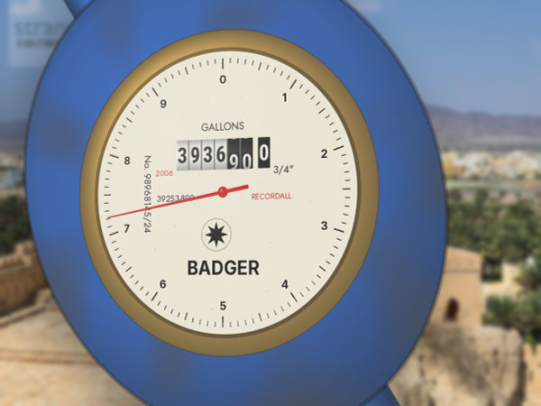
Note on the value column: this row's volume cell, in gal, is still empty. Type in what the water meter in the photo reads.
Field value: 3936897.2 gal
